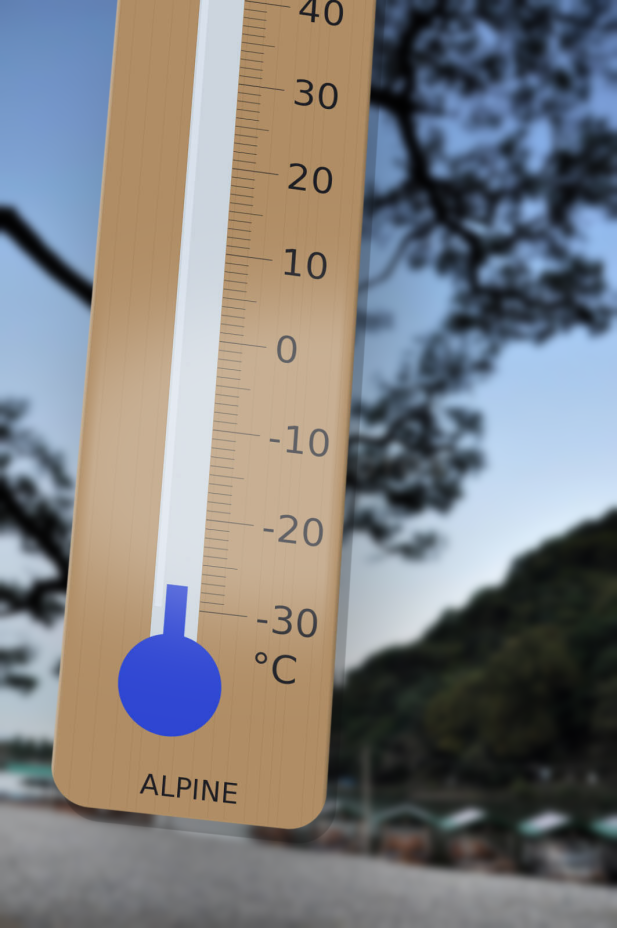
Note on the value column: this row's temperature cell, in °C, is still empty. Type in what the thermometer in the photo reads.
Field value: -27.5 °C
